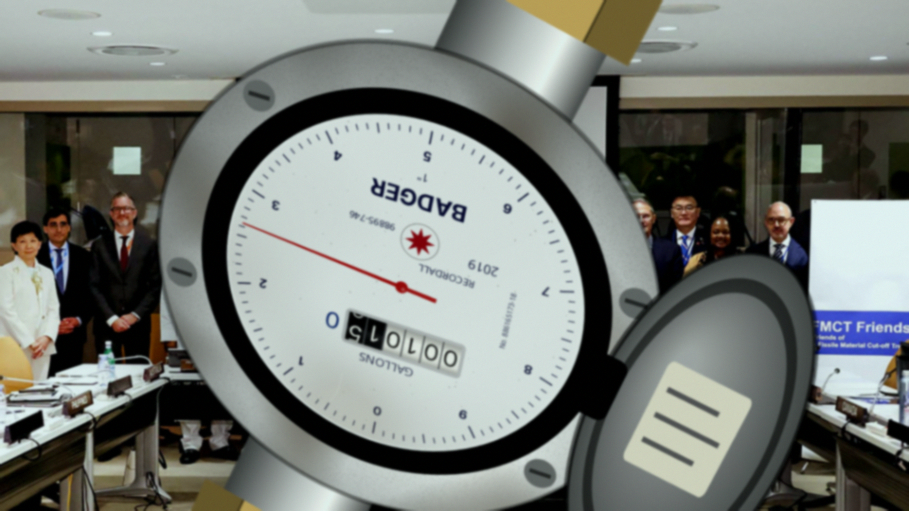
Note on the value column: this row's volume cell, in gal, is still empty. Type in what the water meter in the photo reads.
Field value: 10152.6 gal
